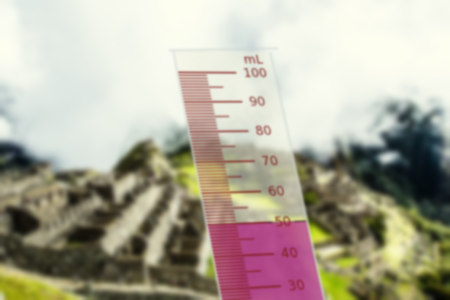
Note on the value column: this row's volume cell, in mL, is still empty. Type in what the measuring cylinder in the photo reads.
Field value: 50 mL
